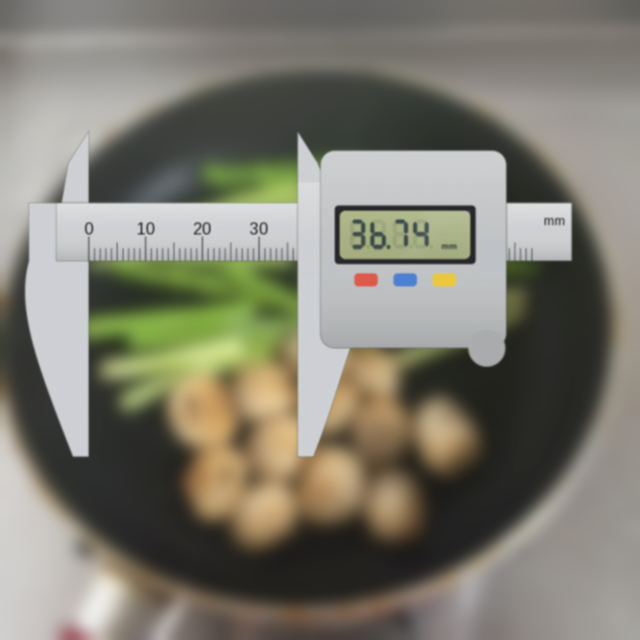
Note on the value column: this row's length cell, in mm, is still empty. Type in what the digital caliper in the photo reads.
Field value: 36.74 mm
